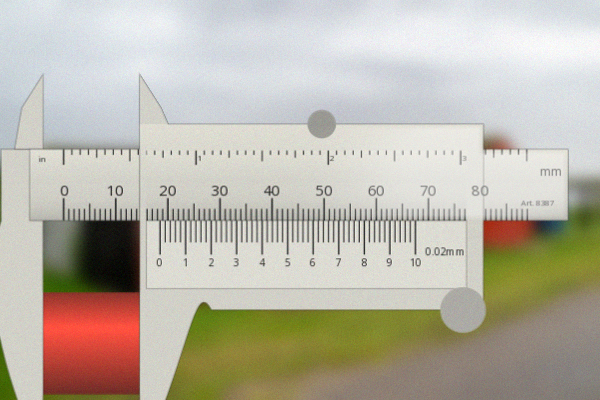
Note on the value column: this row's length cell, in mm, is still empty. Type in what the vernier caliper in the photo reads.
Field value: 18.5 mm
